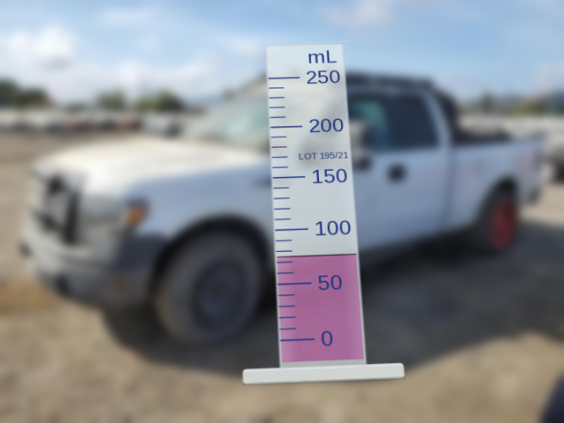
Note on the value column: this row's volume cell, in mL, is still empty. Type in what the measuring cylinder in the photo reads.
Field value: 75 mL
